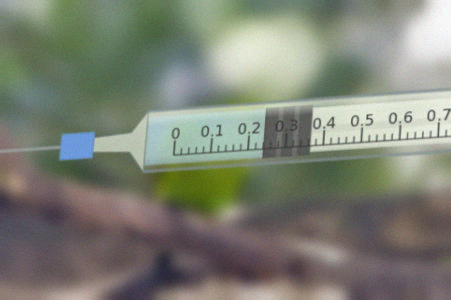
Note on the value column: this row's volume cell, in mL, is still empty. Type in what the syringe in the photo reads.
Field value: 0.24 mL
